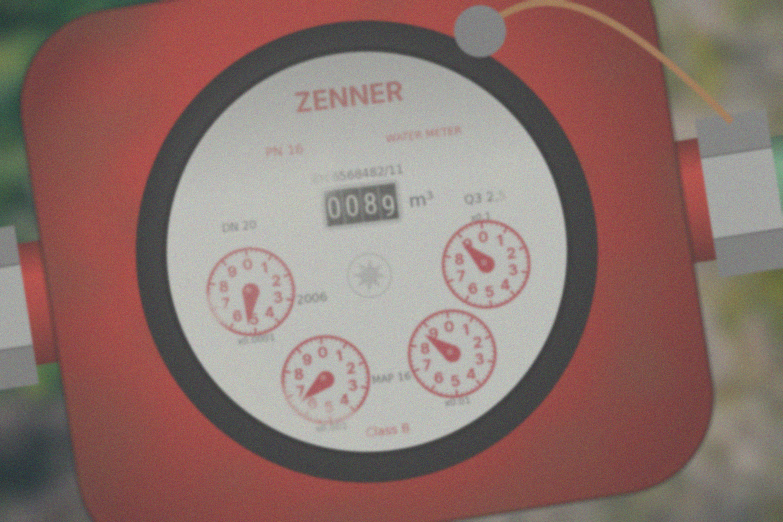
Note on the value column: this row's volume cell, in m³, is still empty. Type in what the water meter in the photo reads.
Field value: 88.8865 m³
